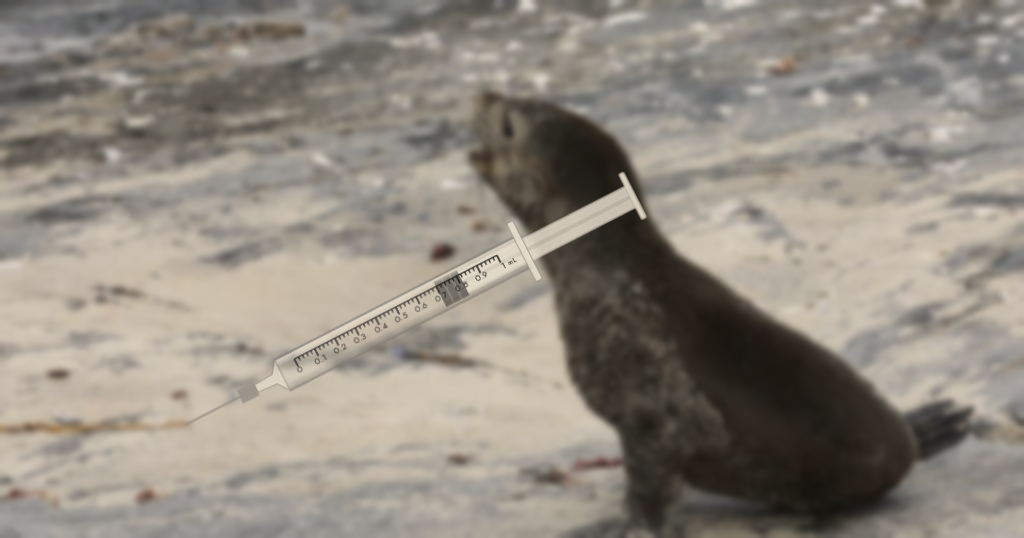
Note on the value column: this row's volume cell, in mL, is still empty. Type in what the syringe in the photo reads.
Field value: 0.7 mL
